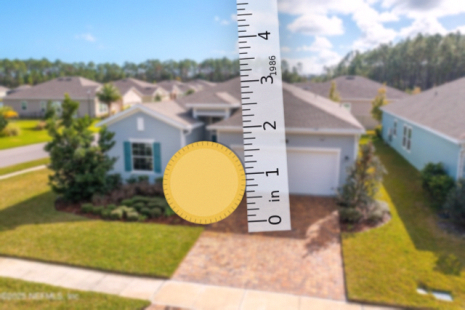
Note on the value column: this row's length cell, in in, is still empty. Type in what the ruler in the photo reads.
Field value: 1.75 in
